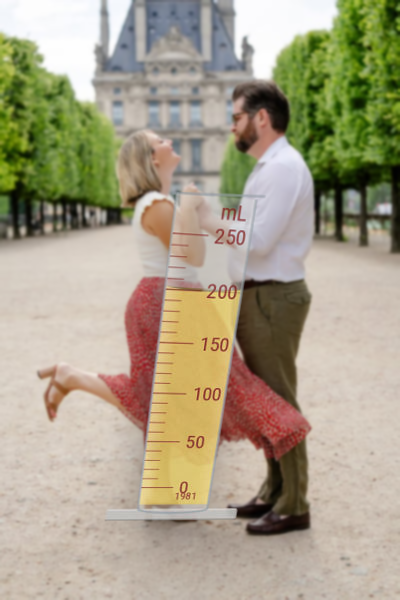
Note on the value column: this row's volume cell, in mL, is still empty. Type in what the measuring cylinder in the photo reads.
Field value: 200 mL
